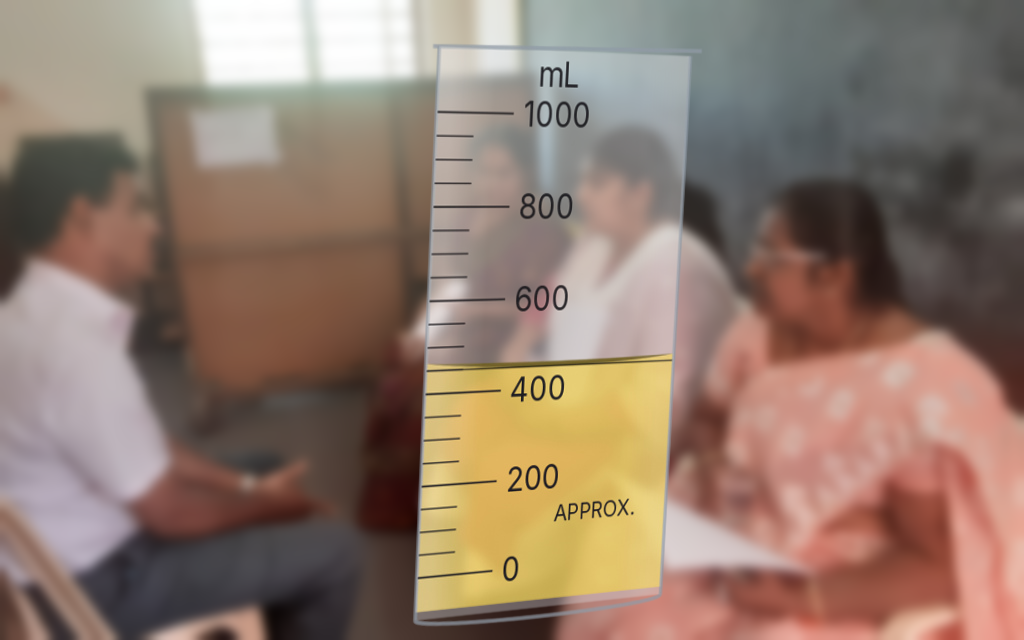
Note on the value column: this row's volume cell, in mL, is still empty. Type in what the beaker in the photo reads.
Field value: 450 mL
